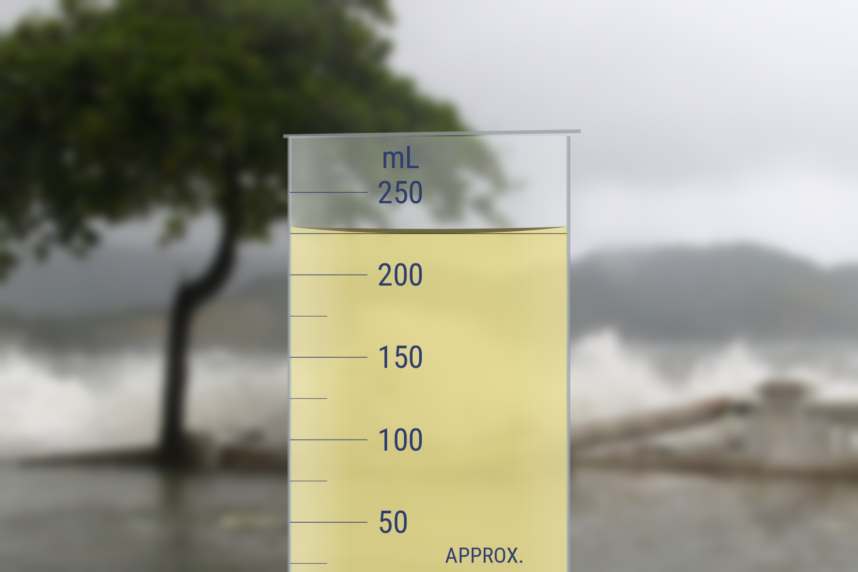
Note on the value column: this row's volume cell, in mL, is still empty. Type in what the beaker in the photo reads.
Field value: 225 mL
